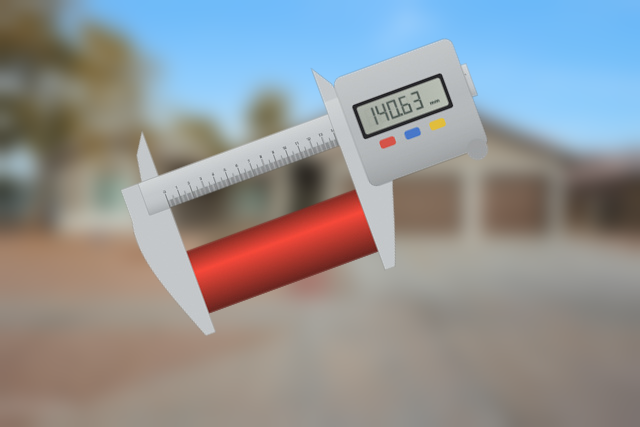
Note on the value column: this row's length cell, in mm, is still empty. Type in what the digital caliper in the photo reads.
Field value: 140.63 mm
